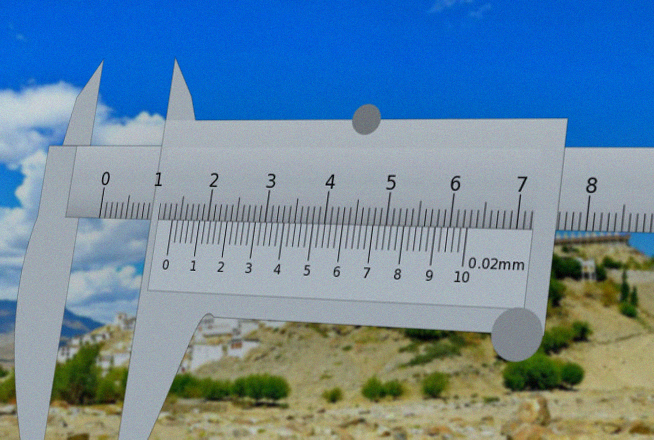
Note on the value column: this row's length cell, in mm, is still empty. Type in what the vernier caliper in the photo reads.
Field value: 13.6 mm
